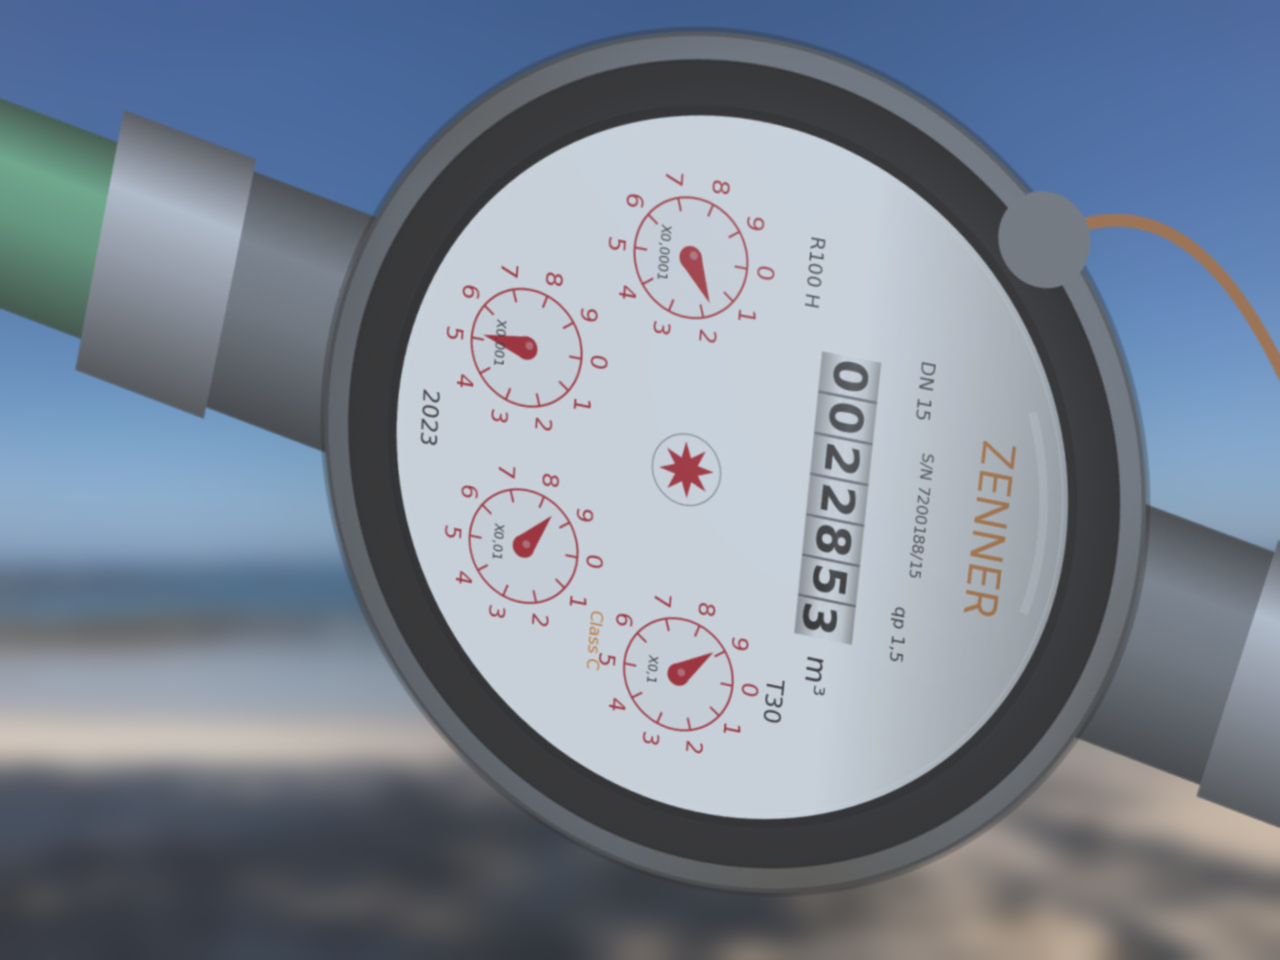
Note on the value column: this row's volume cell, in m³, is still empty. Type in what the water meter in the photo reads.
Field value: 22852.8851 m³
